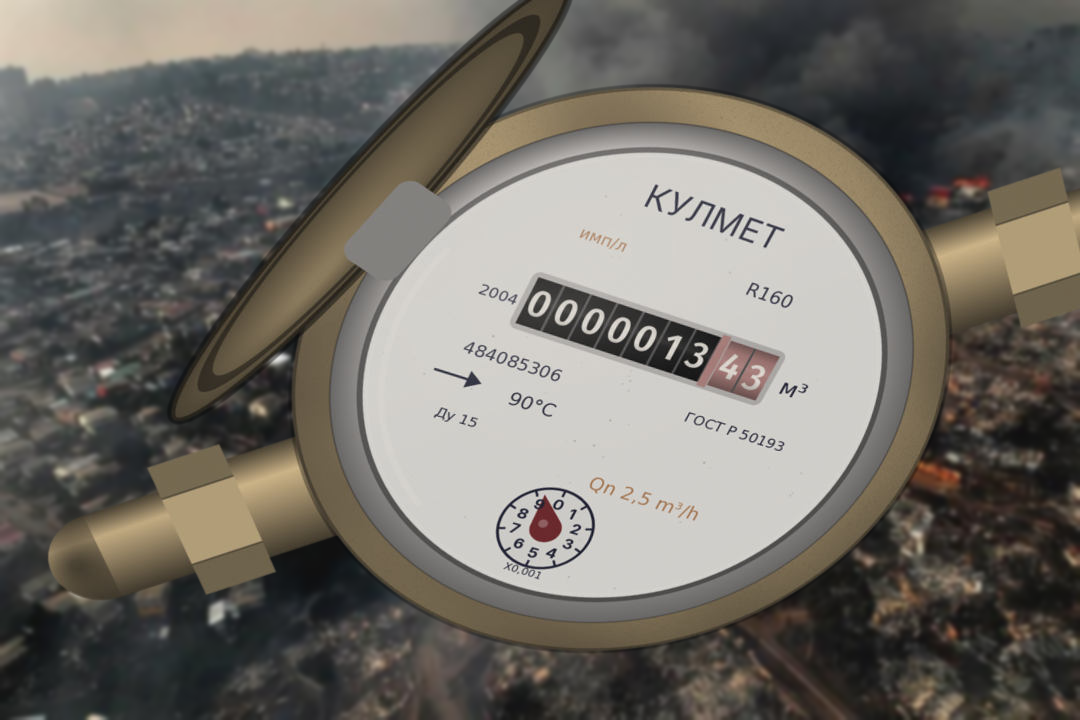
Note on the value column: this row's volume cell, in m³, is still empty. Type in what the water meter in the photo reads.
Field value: 13.429 m³
